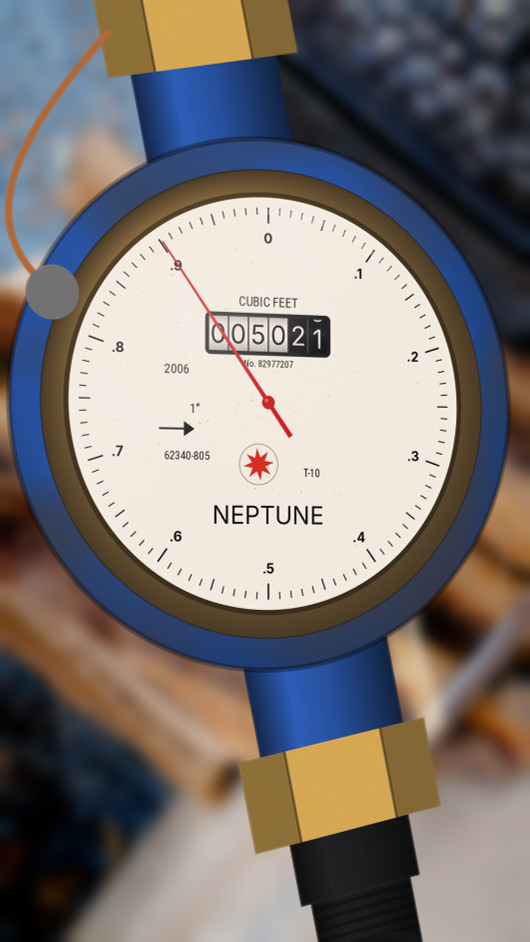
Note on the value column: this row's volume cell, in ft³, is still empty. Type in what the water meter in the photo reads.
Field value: 5020.90 ft³
